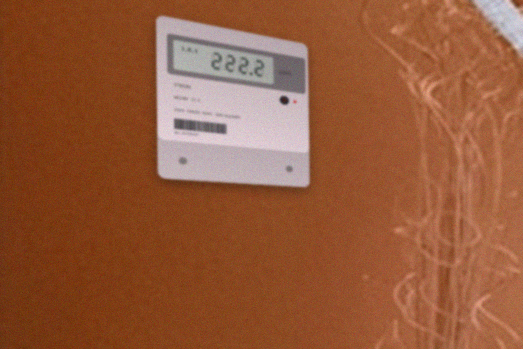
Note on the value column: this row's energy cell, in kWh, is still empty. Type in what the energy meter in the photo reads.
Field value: 222.2 kWh
